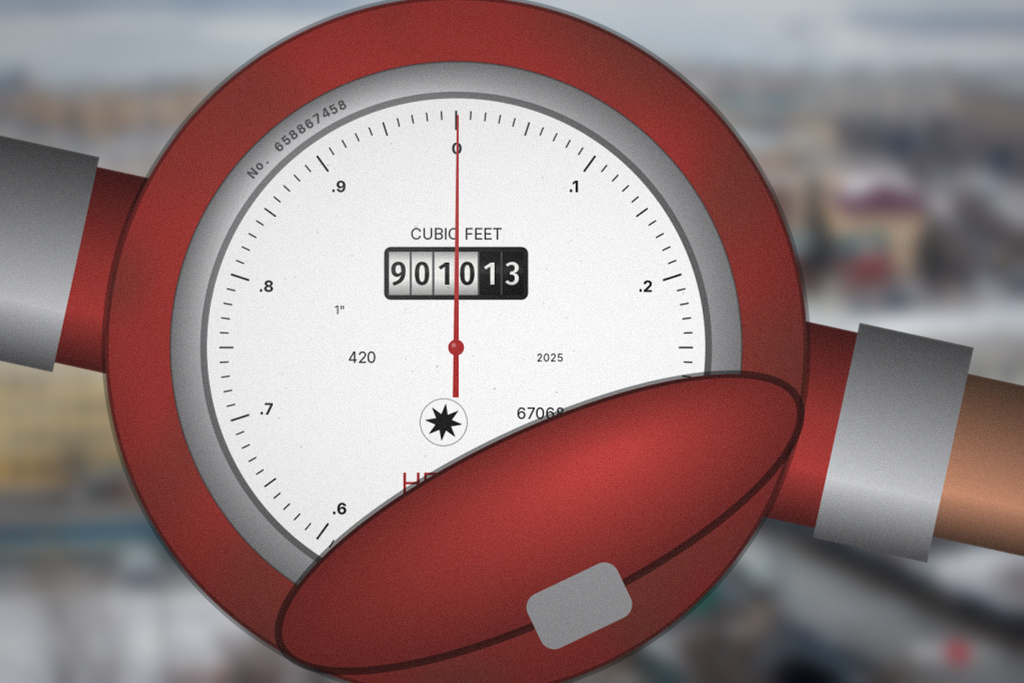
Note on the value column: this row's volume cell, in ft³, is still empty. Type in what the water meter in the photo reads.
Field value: 901013.00 ft³
